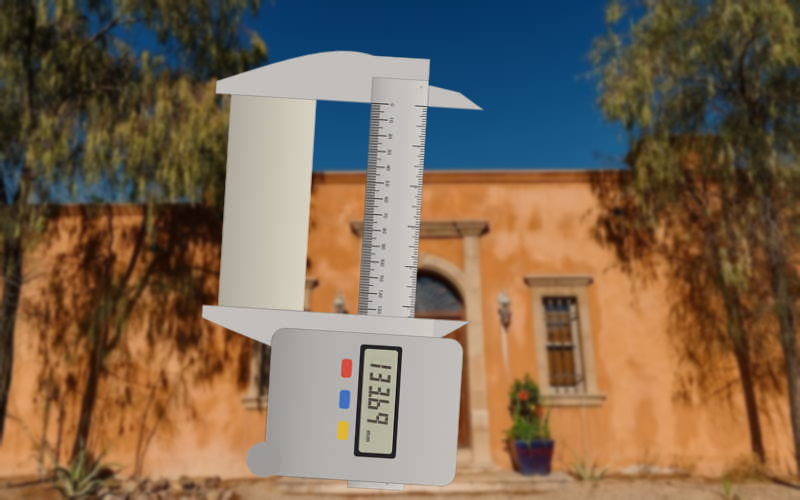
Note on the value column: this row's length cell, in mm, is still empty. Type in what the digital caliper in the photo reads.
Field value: 133.69 mm
